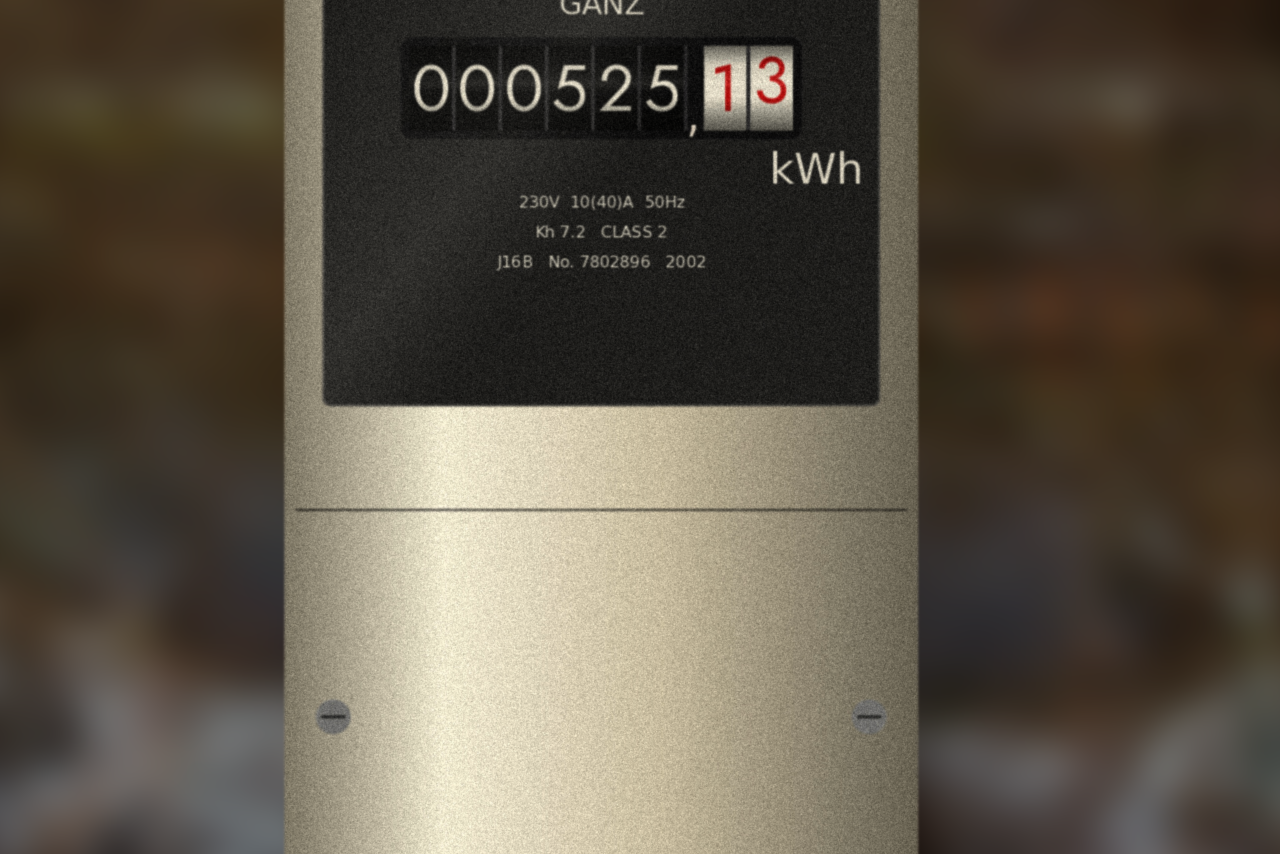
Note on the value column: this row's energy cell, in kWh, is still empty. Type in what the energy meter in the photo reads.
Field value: 525.13 kWh
